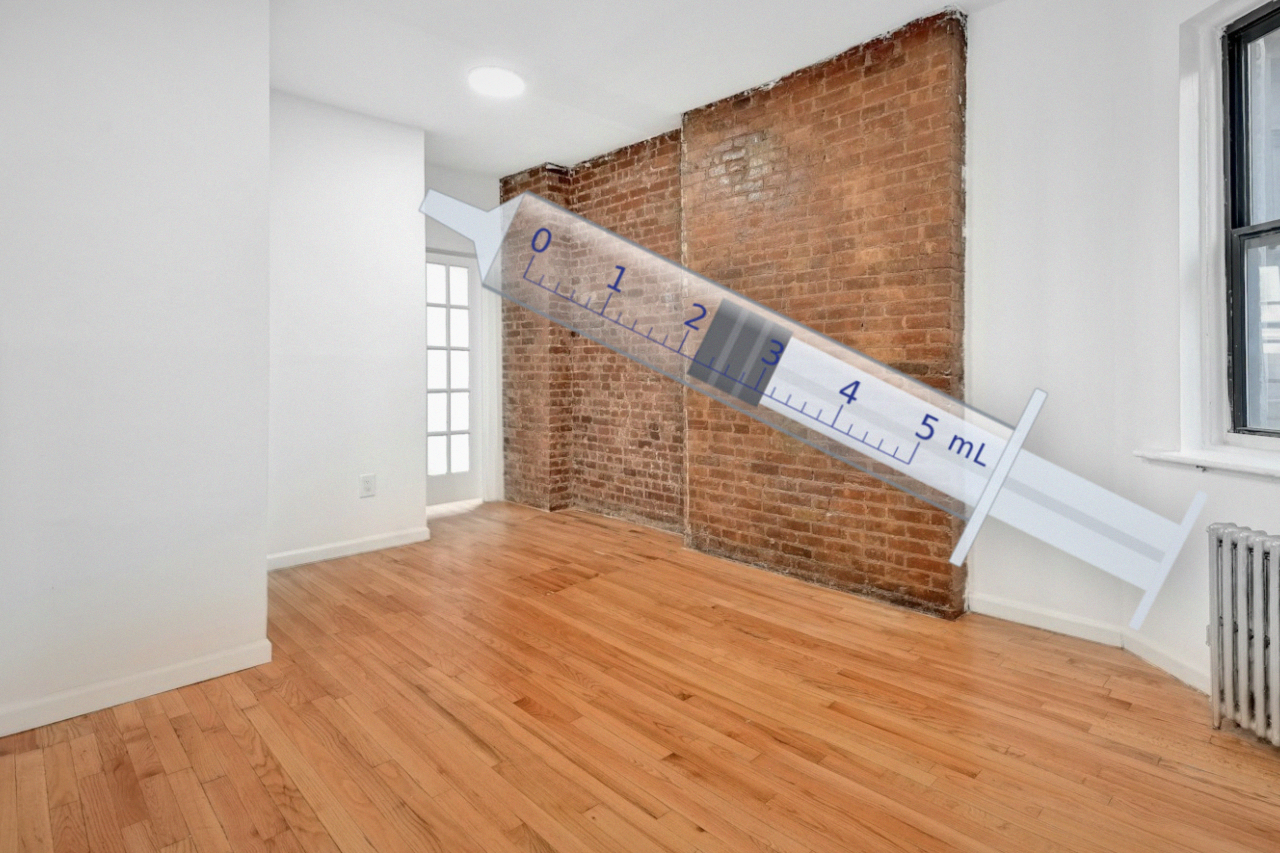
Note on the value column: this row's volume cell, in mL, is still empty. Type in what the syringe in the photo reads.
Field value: 2.2 mL
